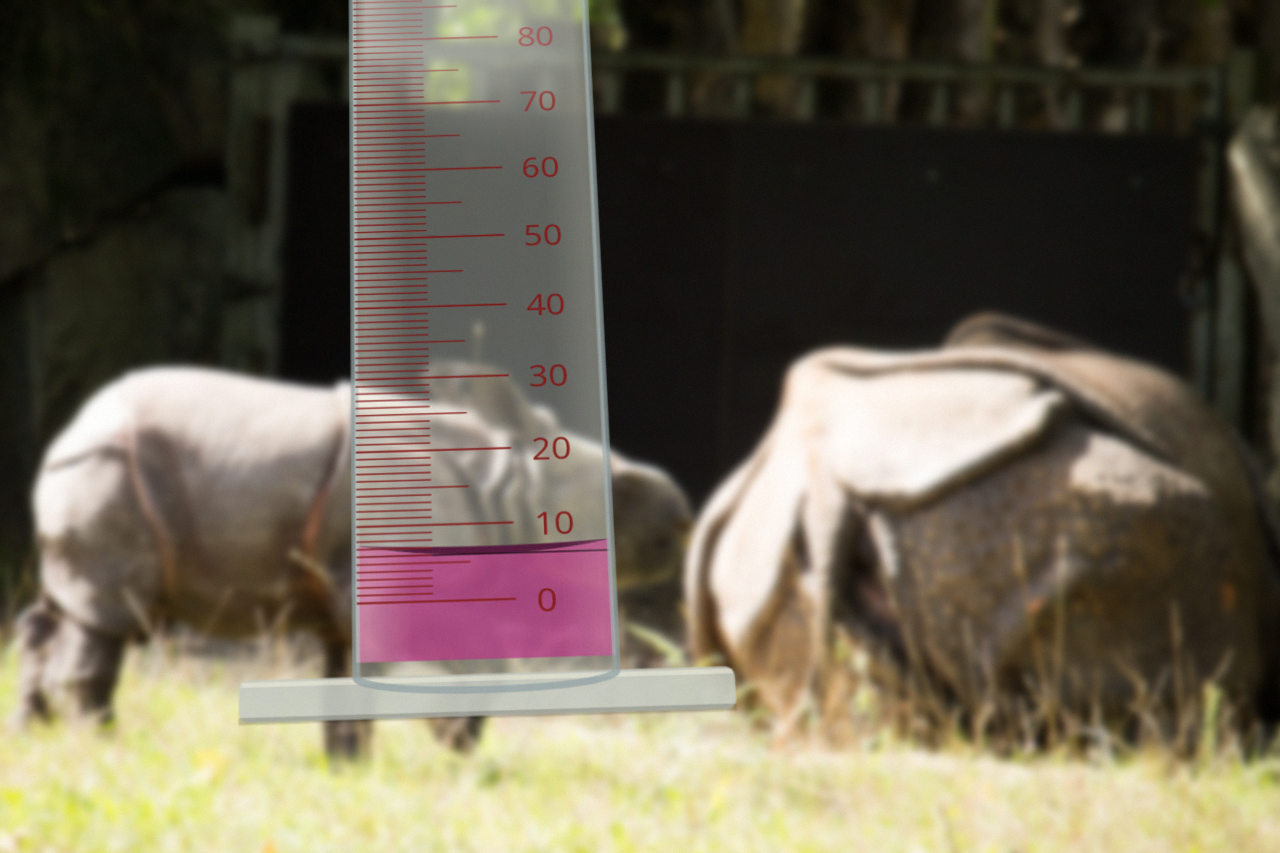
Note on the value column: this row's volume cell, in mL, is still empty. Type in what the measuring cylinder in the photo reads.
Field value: 6 mL
